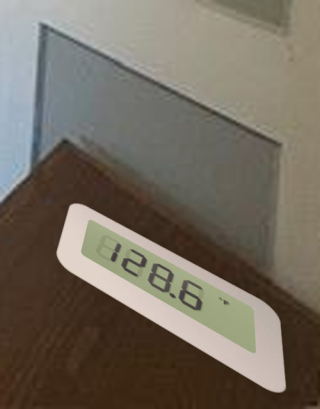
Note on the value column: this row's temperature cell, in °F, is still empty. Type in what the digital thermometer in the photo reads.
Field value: 128.6 °F
